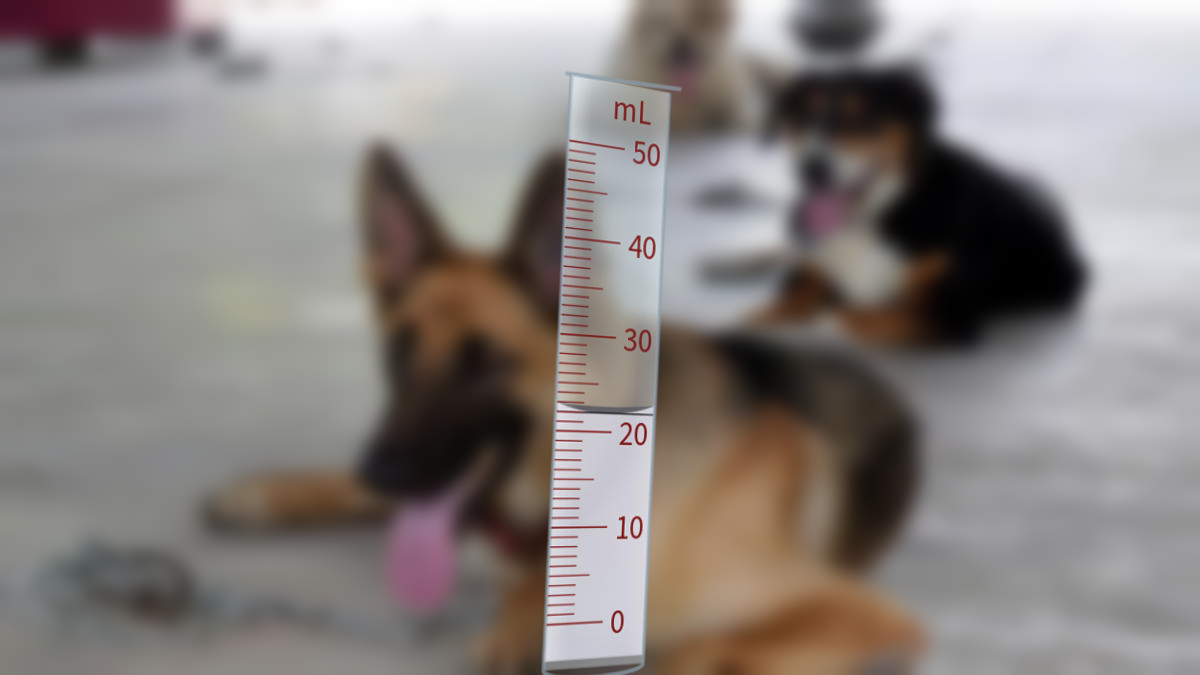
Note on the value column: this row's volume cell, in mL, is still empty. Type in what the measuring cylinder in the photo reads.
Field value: 22 mL
